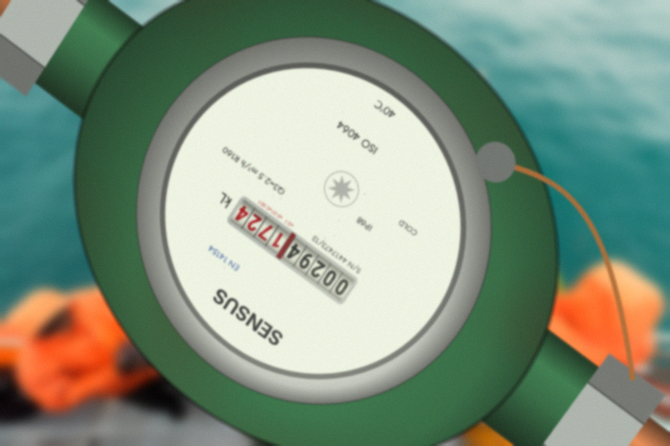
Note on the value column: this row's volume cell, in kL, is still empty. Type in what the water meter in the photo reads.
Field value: 294.1724 kL
